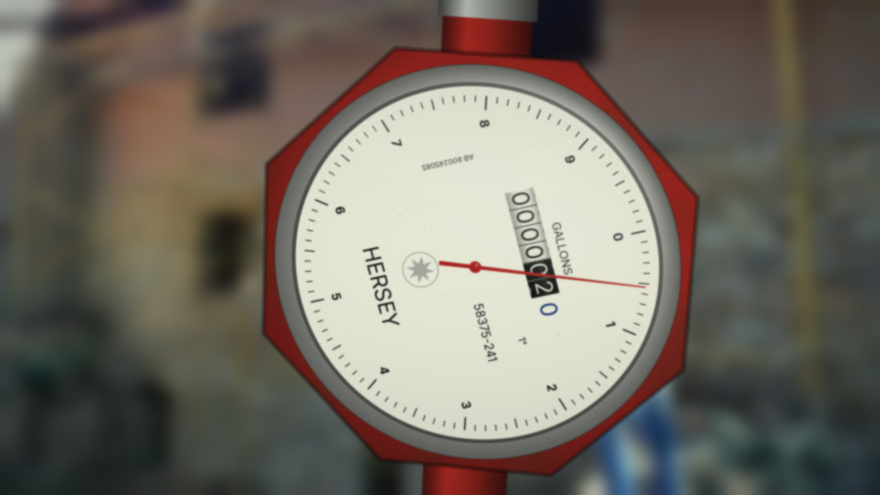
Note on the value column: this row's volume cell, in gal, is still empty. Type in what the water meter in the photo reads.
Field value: 20.5 gal
